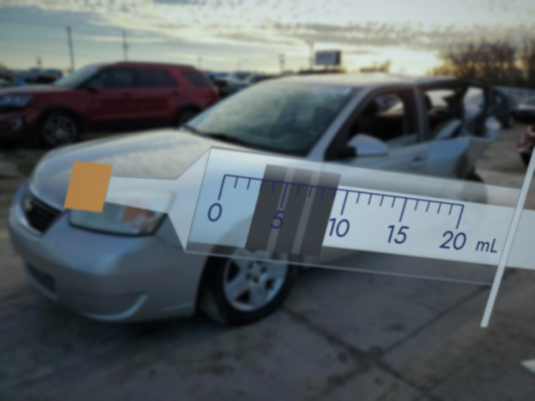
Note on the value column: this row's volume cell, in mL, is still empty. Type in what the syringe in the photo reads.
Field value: 3 mL
